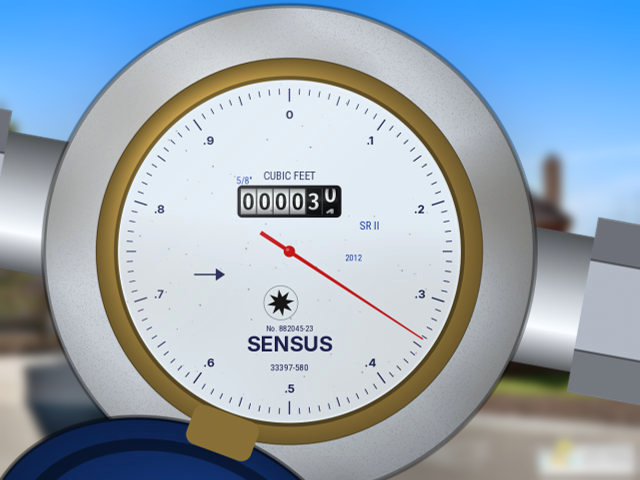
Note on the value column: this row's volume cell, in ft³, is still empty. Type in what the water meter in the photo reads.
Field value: 30.34 ft³
